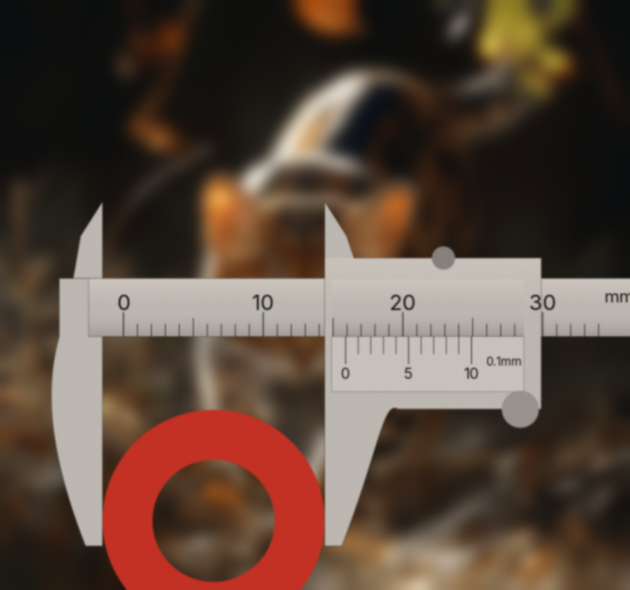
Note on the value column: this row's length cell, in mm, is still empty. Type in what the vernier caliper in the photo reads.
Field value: 15.9 mm
